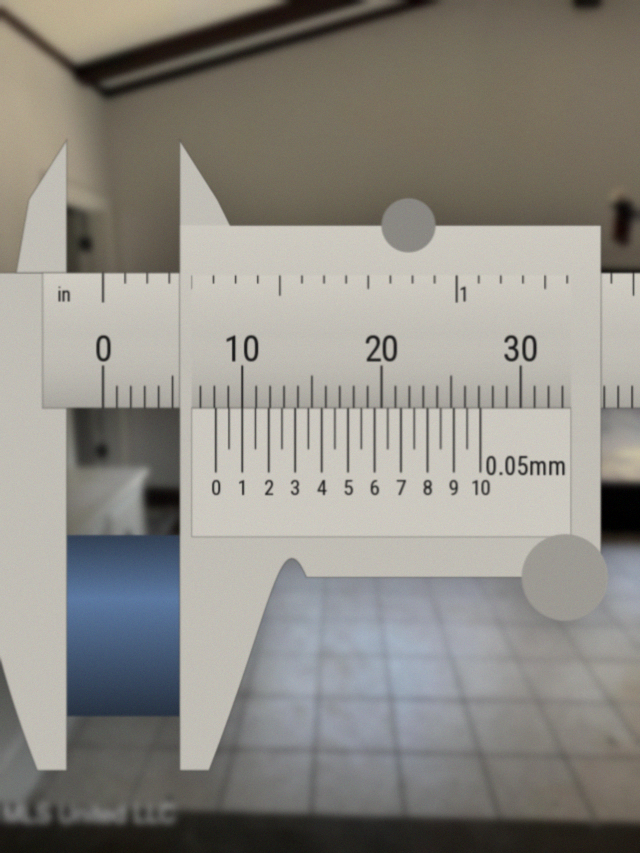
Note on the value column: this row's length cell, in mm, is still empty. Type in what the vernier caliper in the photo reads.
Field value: 8.1 mm
